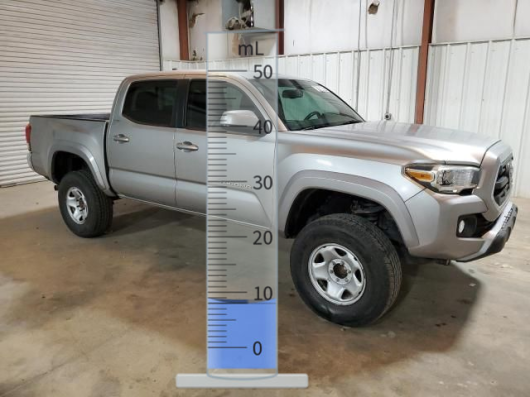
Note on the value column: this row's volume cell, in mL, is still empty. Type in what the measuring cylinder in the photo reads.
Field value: 8 mL
